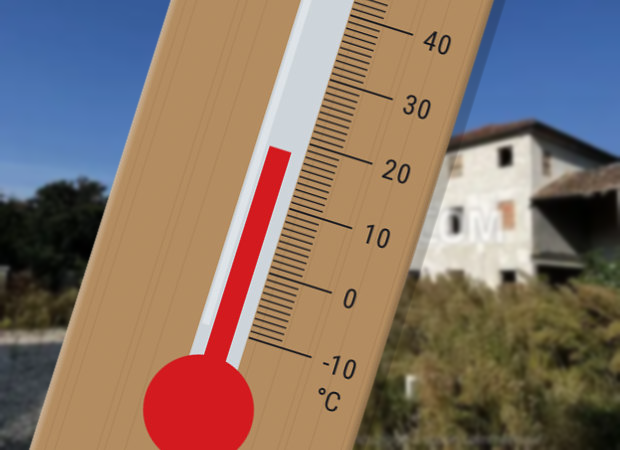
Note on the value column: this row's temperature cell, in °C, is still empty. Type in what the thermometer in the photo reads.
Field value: 18 °C
